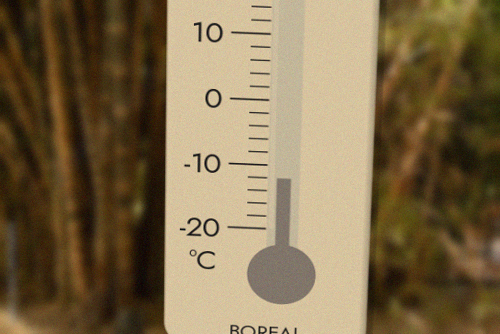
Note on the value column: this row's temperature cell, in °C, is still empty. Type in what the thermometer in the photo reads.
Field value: -12 °C
